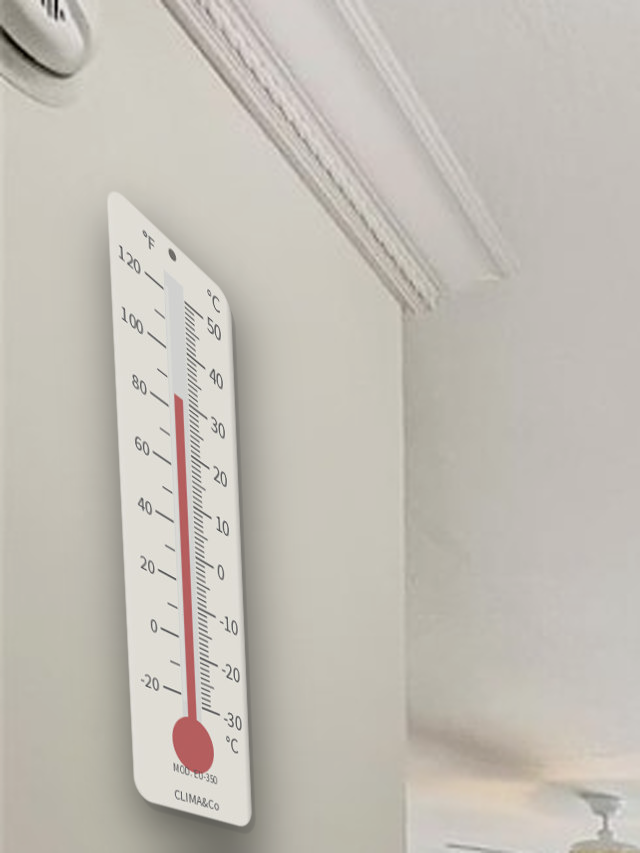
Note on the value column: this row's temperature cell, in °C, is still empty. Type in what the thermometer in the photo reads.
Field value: 30 °C
